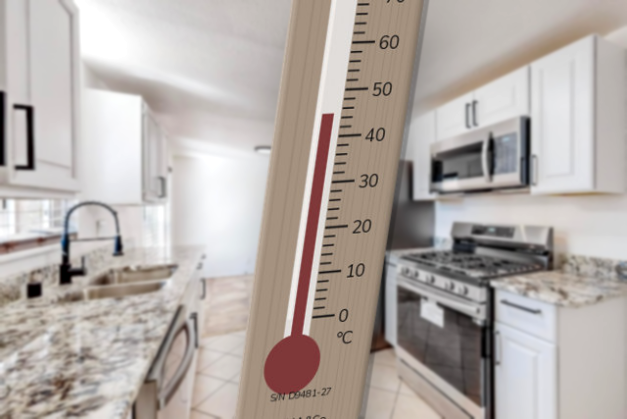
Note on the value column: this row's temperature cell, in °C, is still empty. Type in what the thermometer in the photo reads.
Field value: 45 °C
